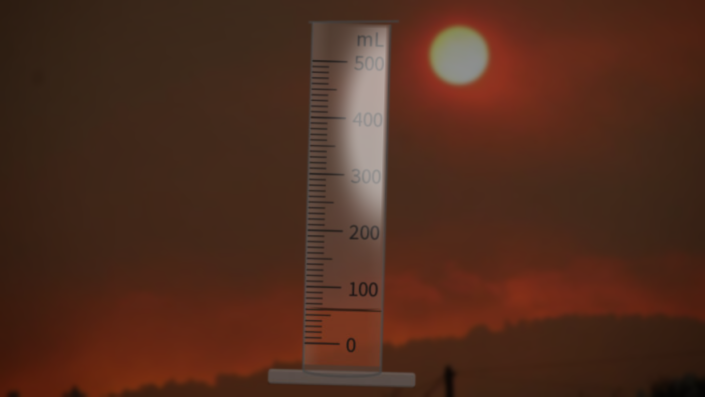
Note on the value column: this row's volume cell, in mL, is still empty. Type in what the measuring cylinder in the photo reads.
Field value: 60 mL
